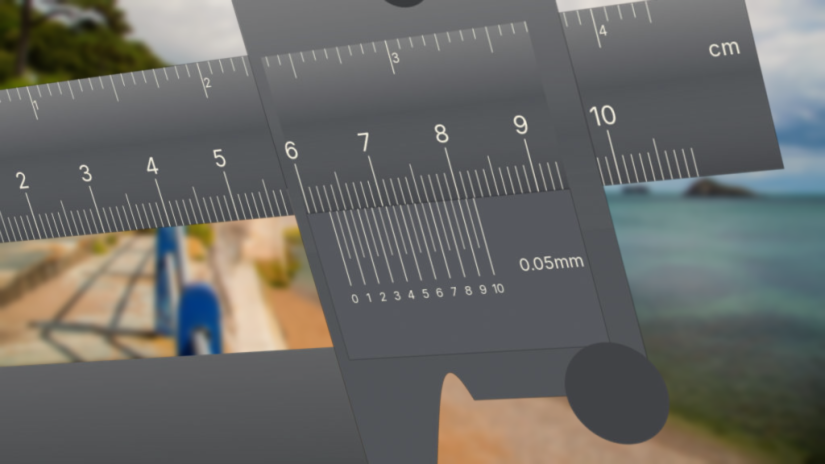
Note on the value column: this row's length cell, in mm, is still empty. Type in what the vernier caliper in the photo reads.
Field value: 62.8 mm
